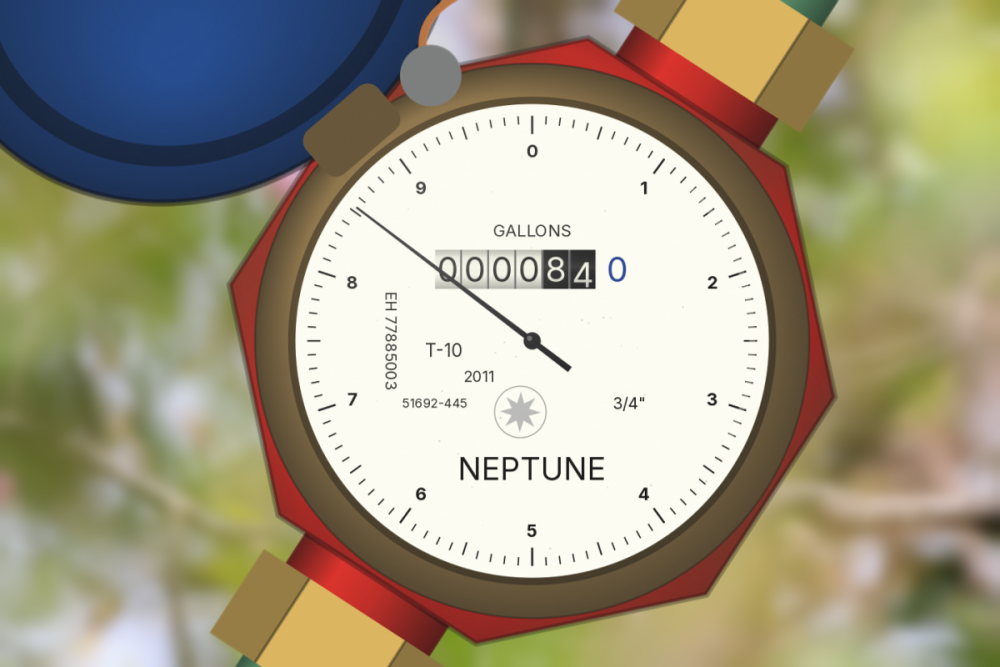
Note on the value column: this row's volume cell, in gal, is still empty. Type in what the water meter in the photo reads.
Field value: 838.5 gal
